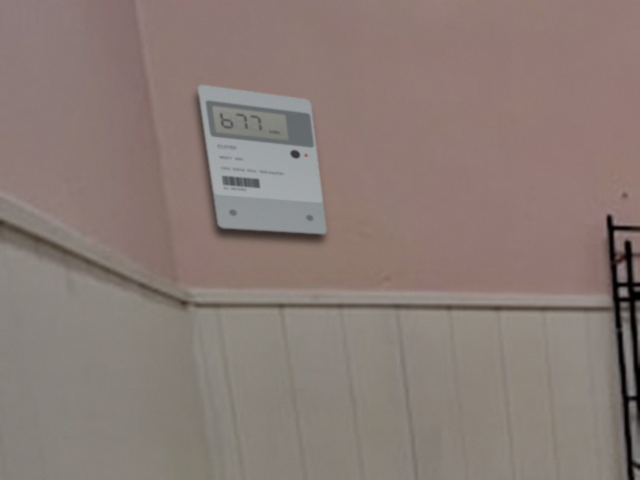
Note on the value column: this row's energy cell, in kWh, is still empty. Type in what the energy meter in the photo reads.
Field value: 677 kWh
